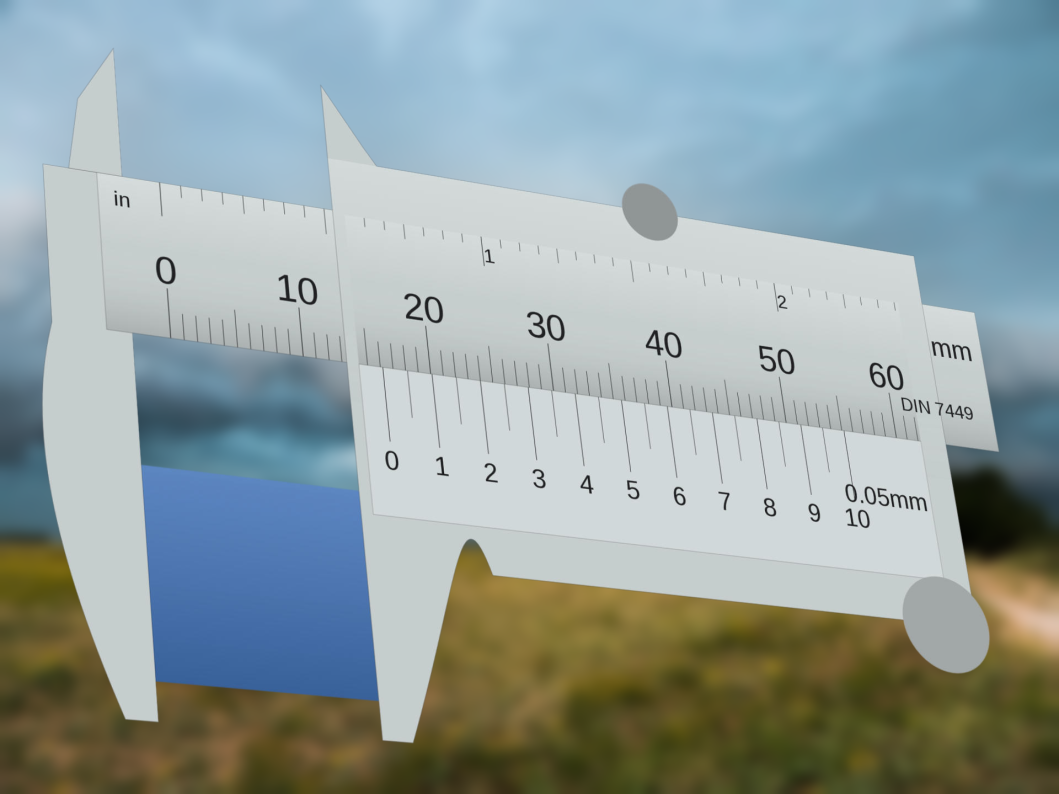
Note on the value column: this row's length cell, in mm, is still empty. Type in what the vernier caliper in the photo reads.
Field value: 16.2 mm
